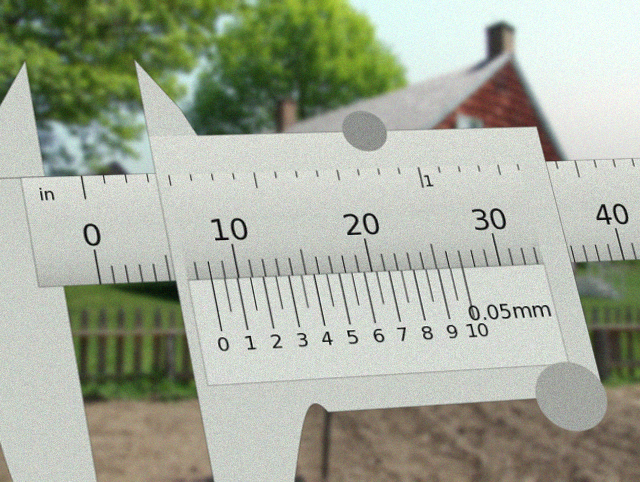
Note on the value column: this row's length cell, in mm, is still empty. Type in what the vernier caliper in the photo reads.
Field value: 8.0 mm
